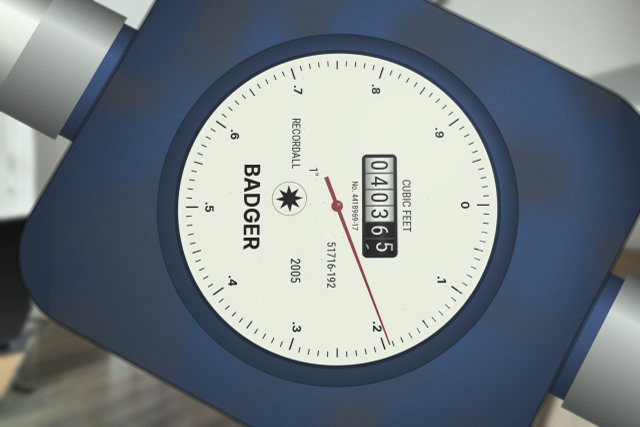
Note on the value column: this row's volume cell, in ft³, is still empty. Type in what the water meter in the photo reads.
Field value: 40365.19 ft³
